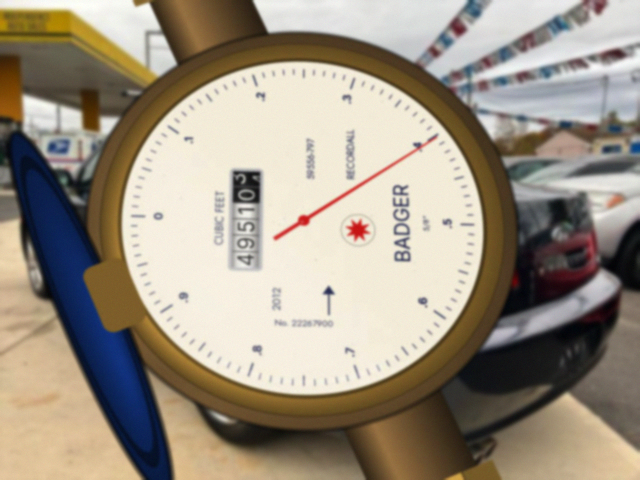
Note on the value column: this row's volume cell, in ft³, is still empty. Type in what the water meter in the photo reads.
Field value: 495103.40 ft³
